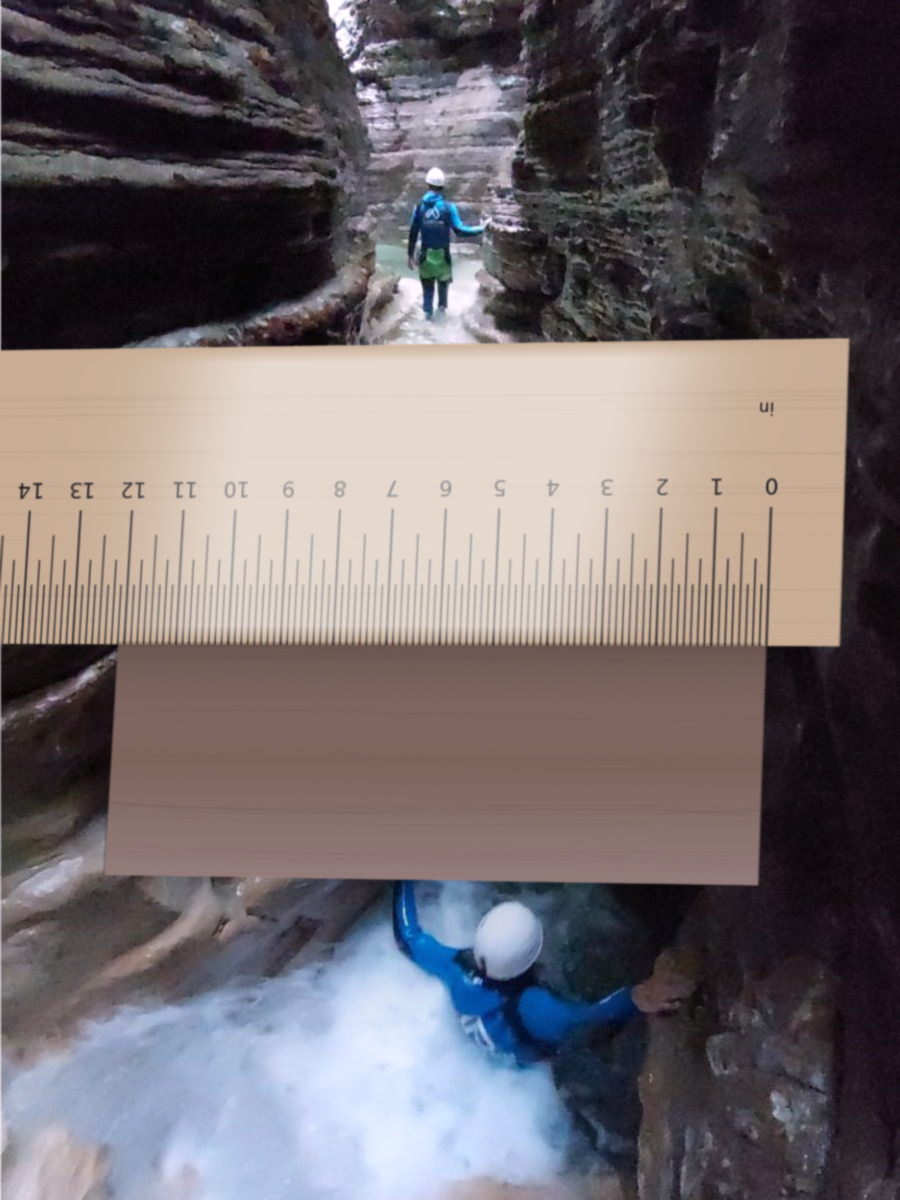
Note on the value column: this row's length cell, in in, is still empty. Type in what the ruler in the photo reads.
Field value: 12.125 in
